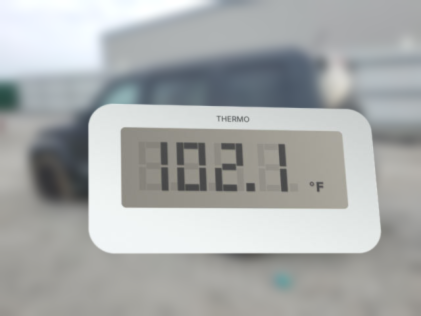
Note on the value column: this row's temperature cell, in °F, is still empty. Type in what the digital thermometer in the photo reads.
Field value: 102.1 °F
